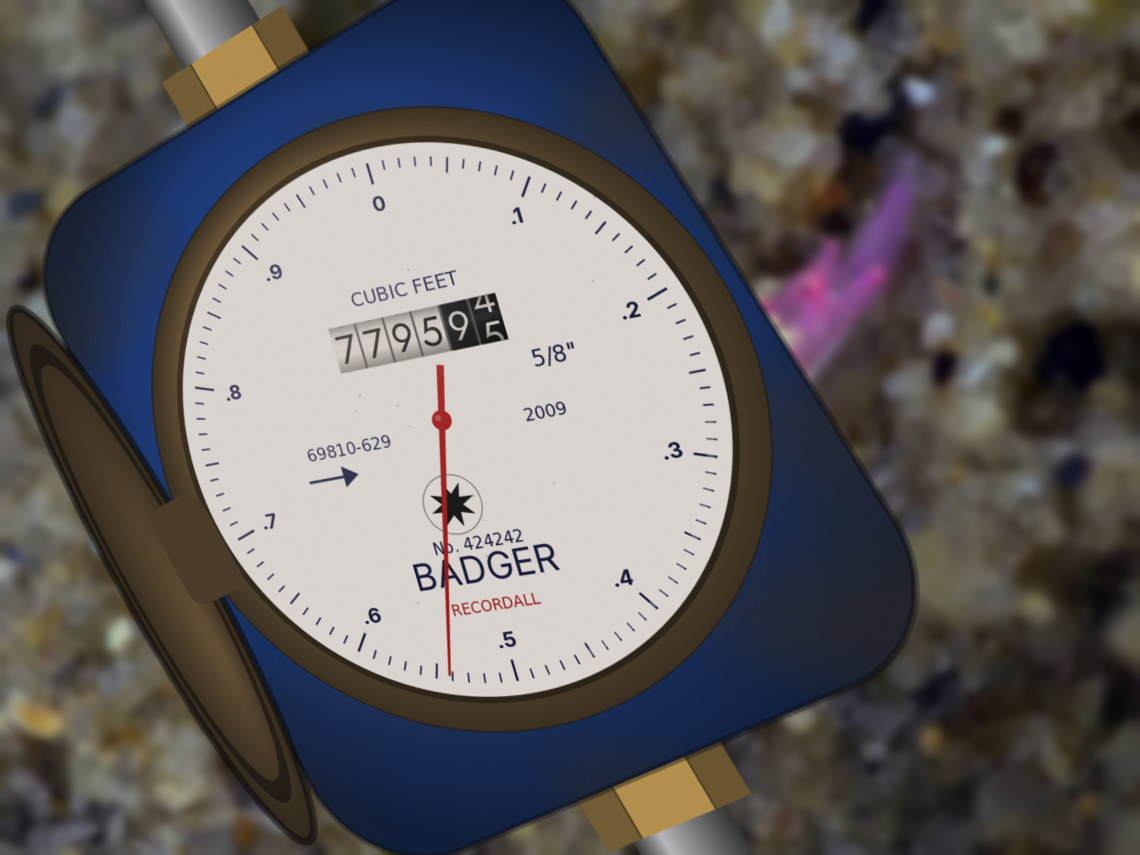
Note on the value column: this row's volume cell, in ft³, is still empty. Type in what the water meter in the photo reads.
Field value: 779594.54 ft³
